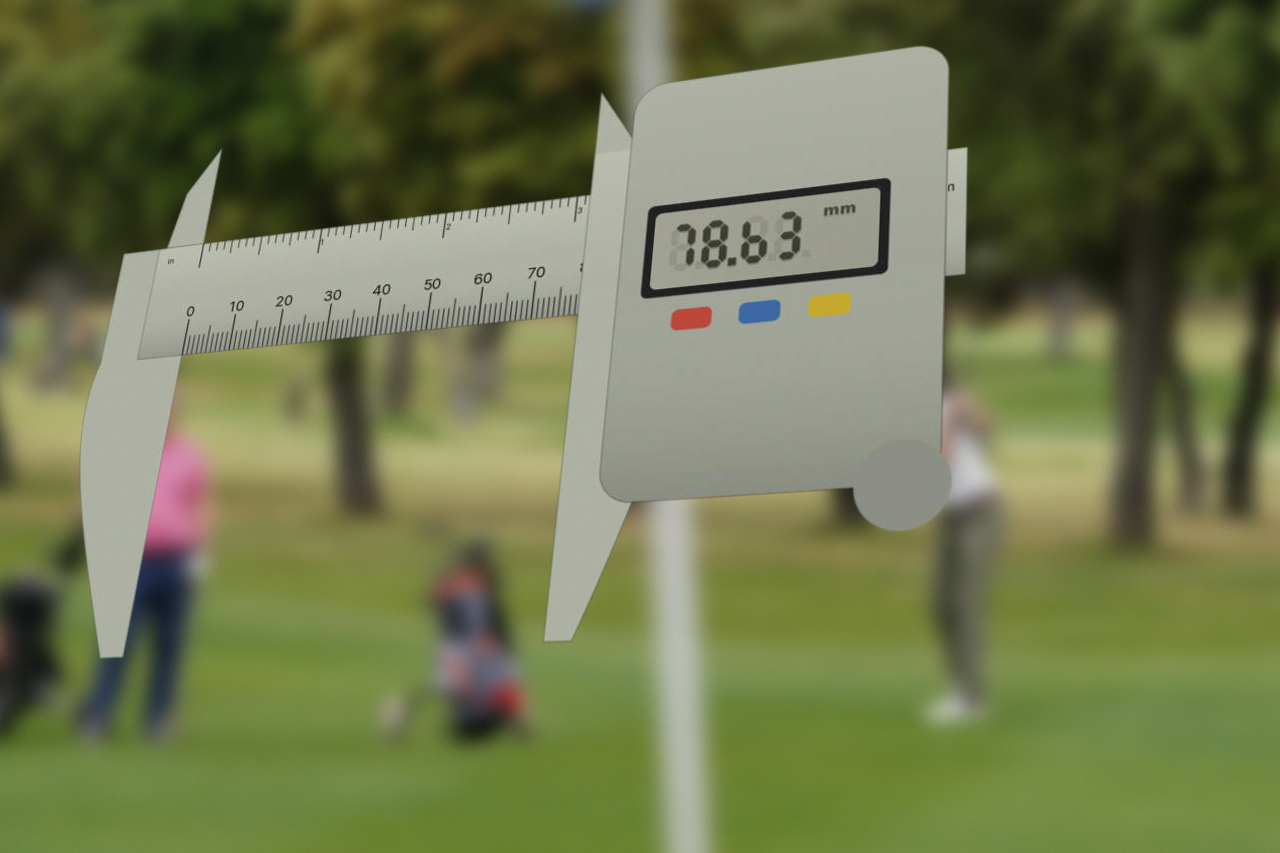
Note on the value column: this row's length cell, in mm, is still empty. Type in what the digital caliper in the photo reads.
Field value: 78.63 mm
